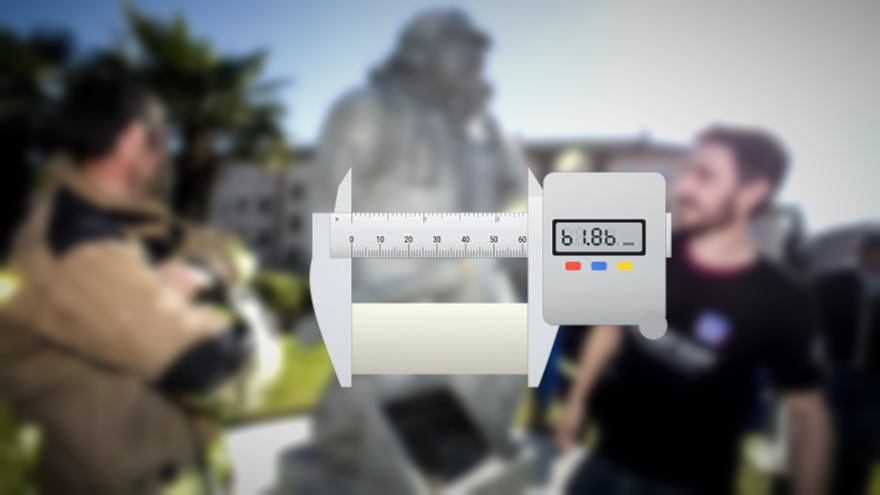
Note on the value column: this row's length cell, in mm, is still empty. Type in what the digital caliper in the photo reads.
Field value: 61.86 mm
